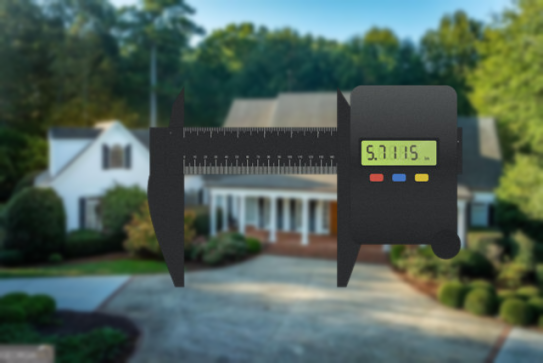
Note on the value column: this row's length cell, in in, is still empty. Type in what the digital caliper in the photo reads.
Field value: 5.7115 in
